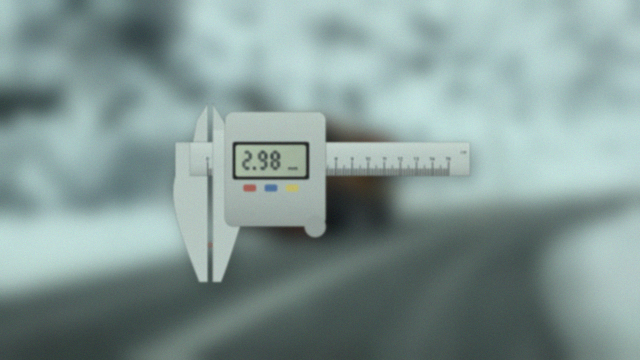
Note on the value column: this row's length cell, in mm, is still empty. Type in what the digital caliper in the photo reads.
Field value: 2.98 mm
